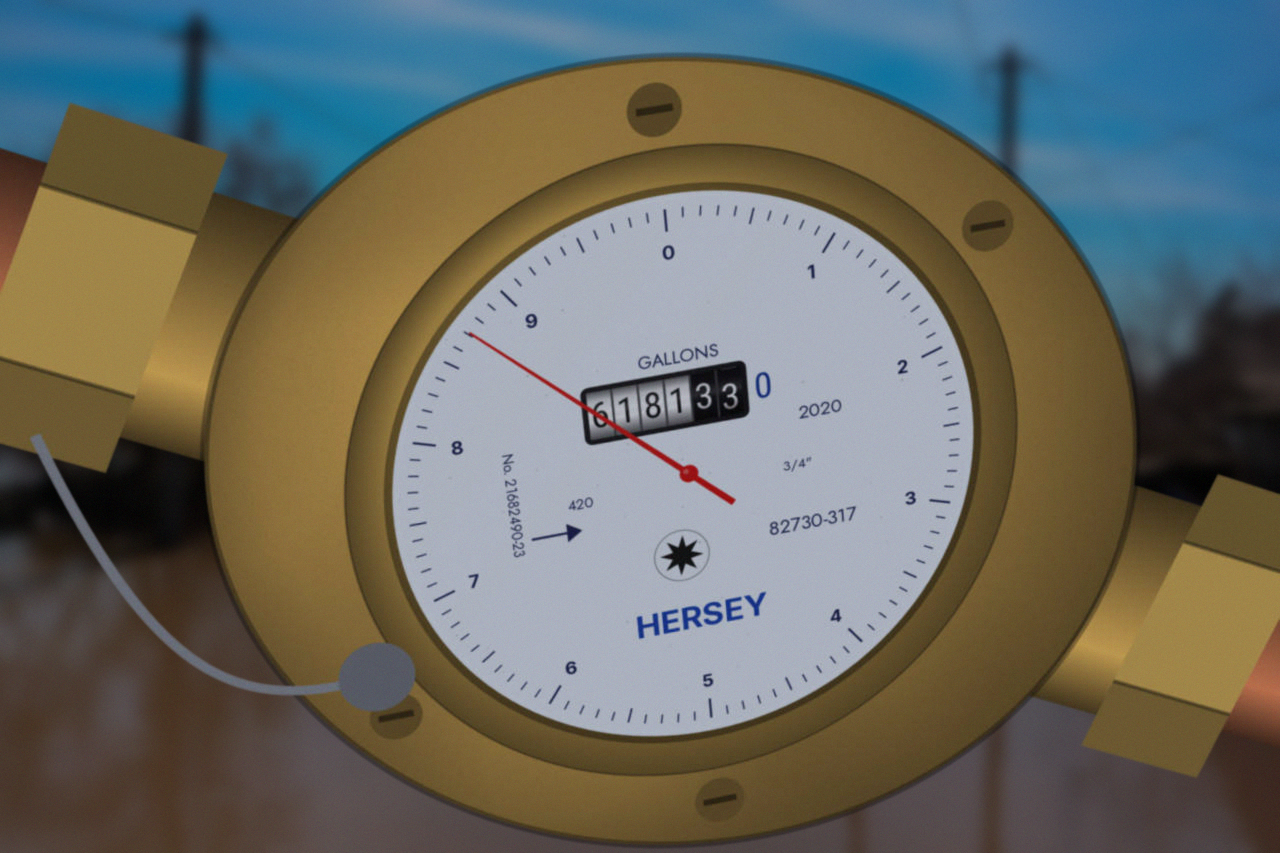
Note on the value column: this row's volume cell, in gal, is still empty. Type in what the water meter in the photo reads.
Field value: 6181328.7 gal
